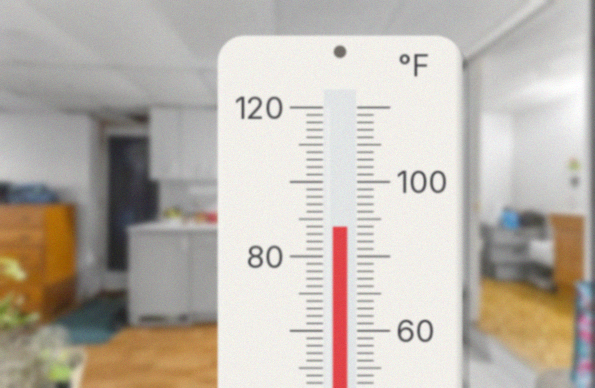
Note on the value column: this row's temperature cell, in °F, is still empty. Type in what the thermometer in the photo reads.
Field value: 88 °F
